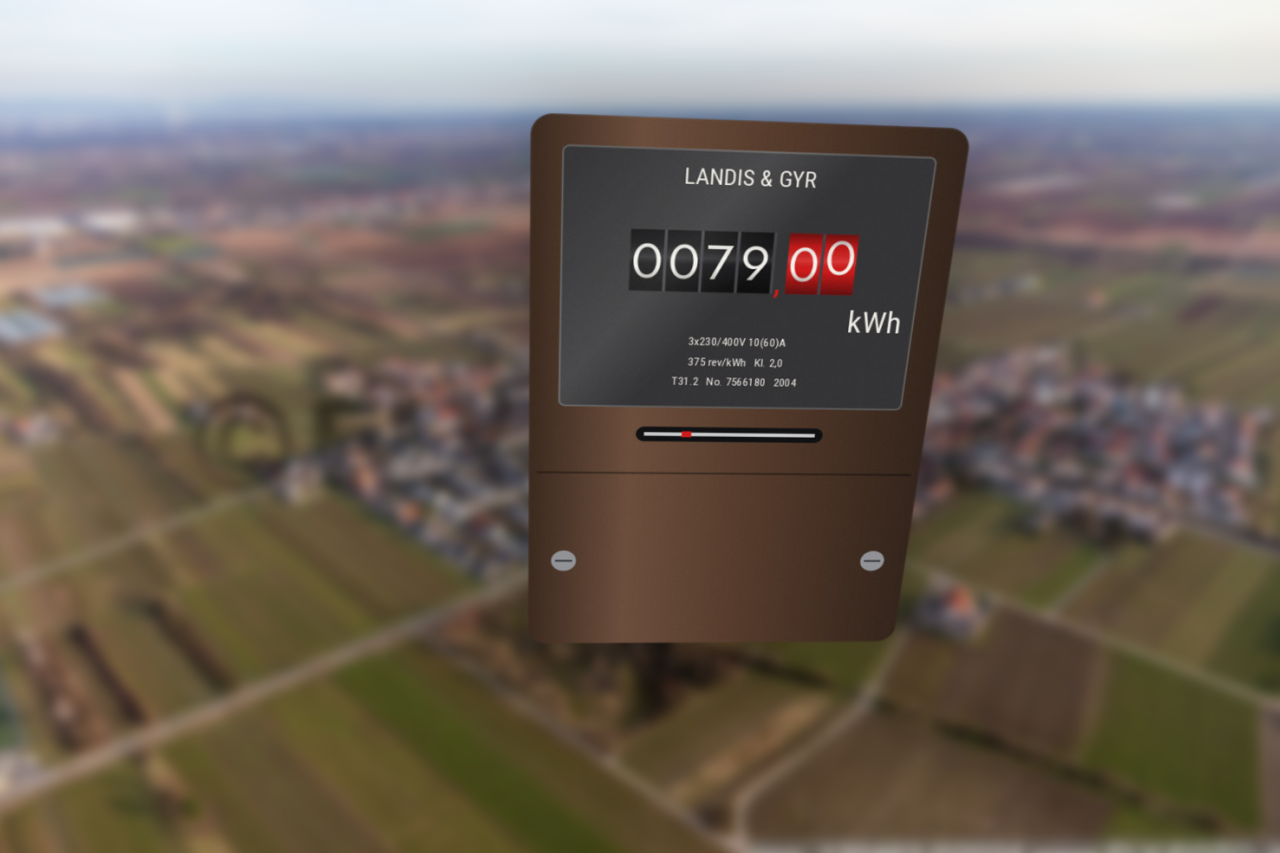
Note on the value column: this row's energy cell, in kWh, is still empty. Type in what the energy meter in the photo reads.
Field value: 79.00 kWh
